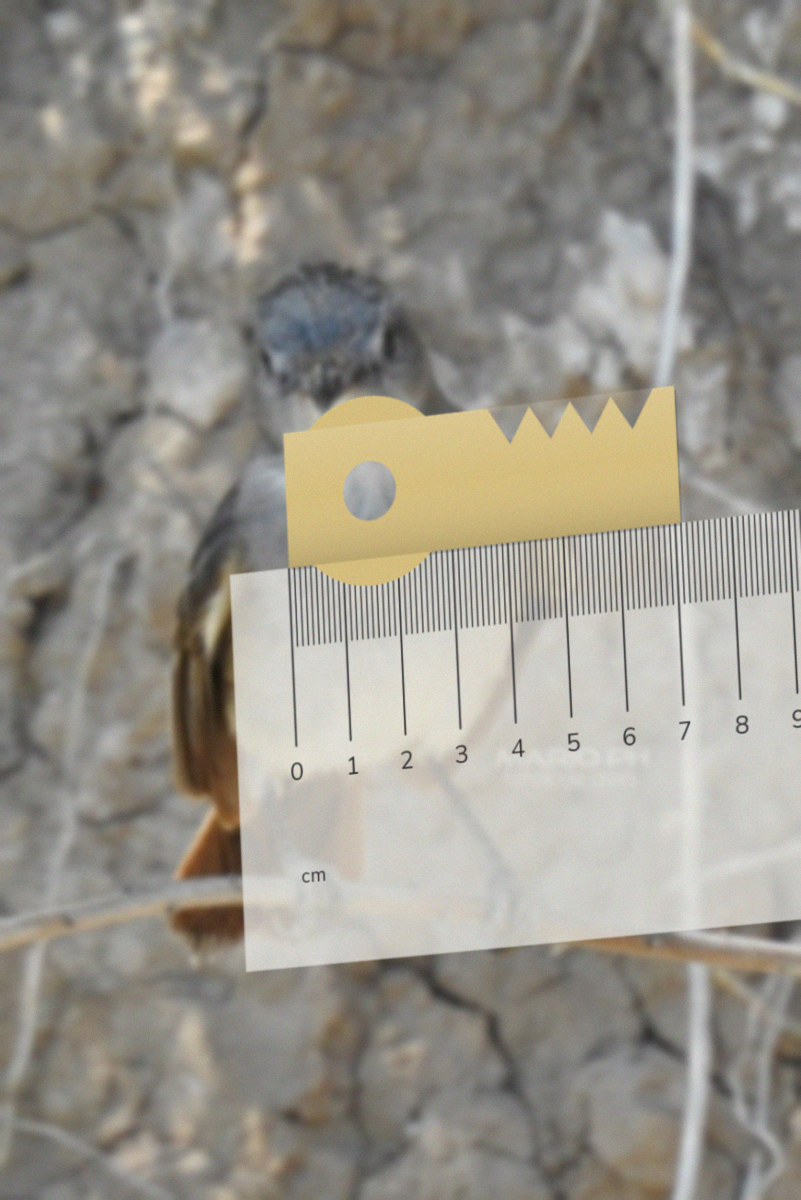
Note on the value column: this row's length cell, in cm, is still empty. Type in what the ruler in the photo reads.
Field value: 7.1 cm
